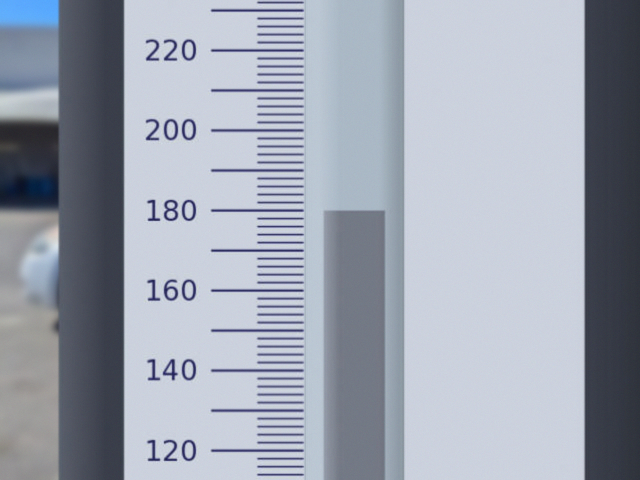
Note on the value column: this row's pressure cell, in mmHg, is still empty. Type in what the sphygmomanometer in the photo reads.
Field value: 180 mmHg
